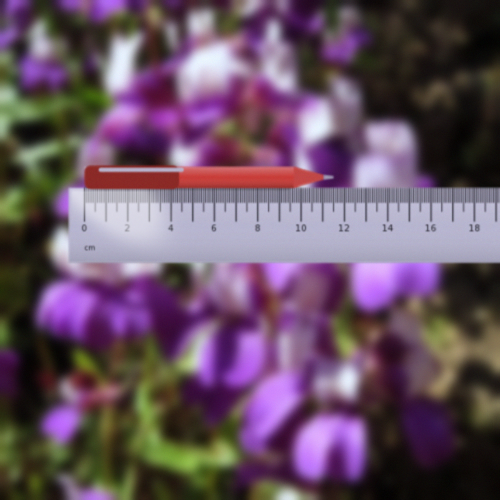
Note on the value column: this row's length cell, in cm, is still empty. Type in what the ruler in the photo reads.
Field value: 11.5 cm
